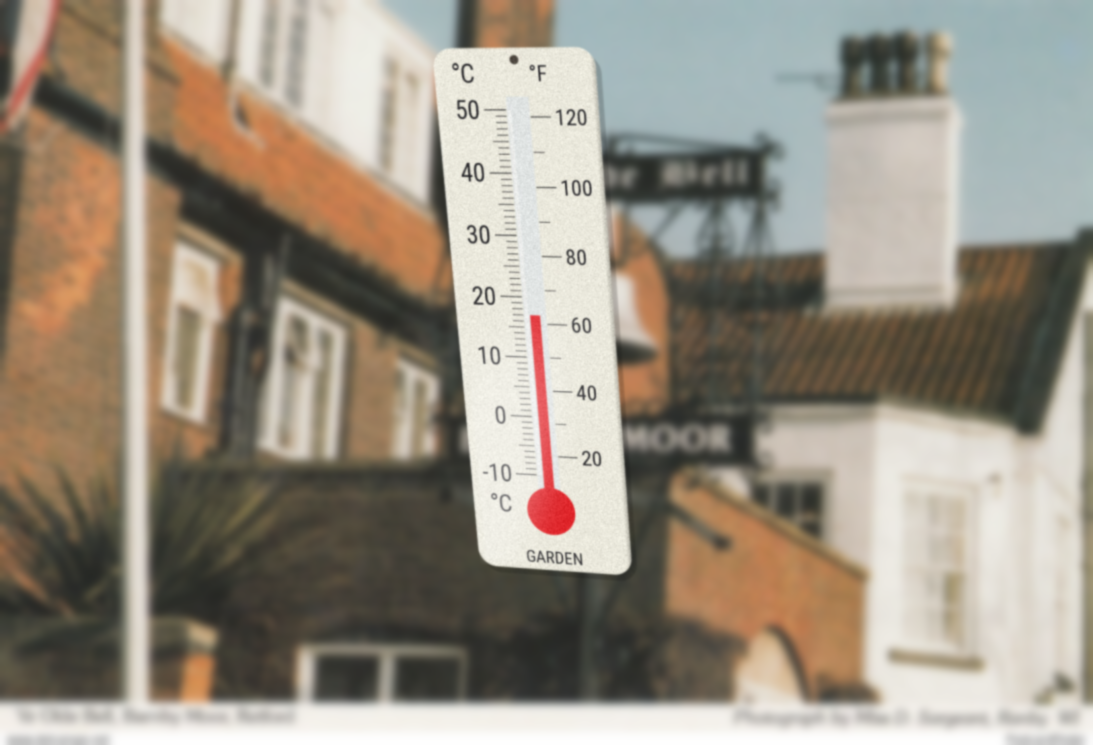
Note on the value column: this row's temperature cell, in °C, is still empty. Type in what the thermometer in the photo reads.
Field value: 17 °C
